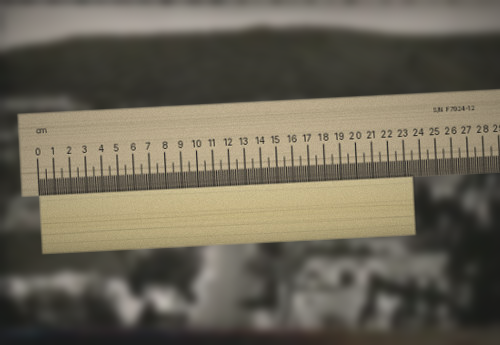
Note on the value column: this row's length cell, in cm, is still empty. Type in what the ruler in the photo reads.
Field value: 23.5 cm
